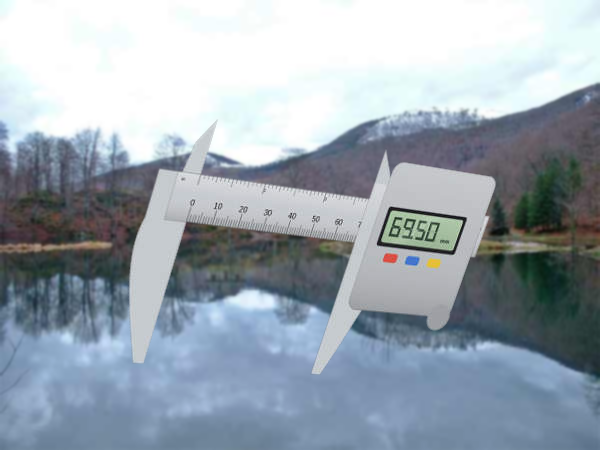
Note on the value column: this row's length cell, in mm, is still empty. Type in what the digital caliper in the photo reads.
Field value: 69.50 mm
